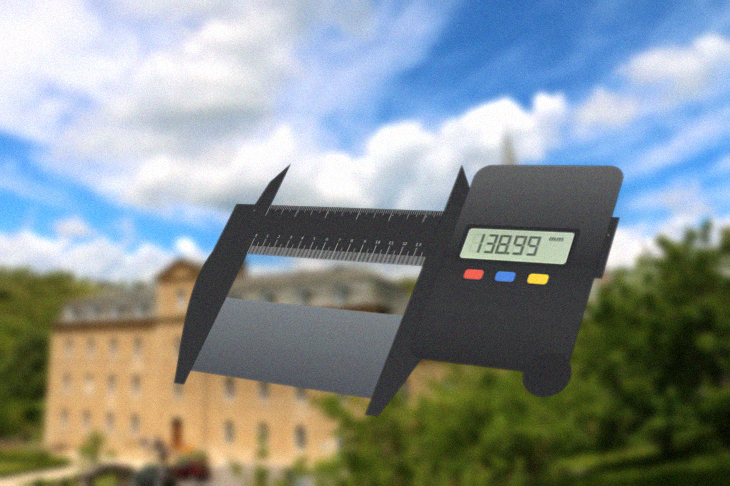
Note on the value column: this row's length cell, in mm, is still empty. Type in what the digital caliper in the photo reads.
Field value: 138.99 mm
